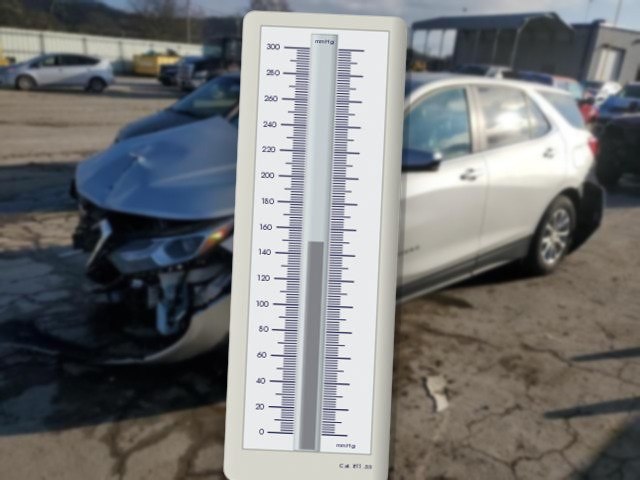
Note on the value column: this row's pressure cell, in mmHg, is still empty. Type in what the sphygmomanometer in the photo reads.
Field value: 150 mmHg
